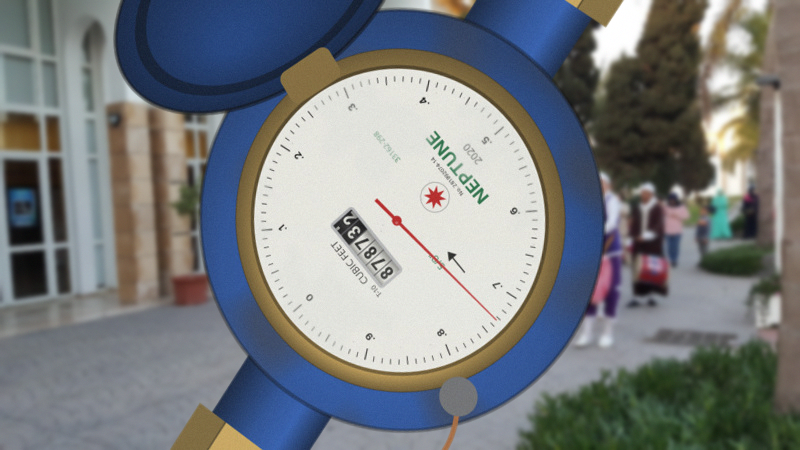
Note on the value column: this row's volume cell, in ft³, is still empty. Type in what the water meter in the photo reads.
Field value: 878731.73 ft³
